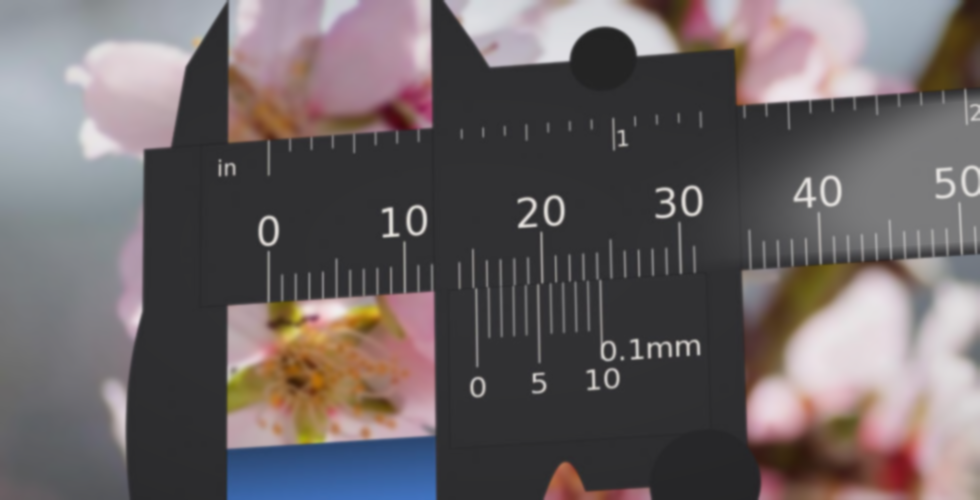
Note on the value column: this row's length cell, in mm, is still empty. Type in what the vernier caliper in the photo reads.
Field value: 15.2 mm
